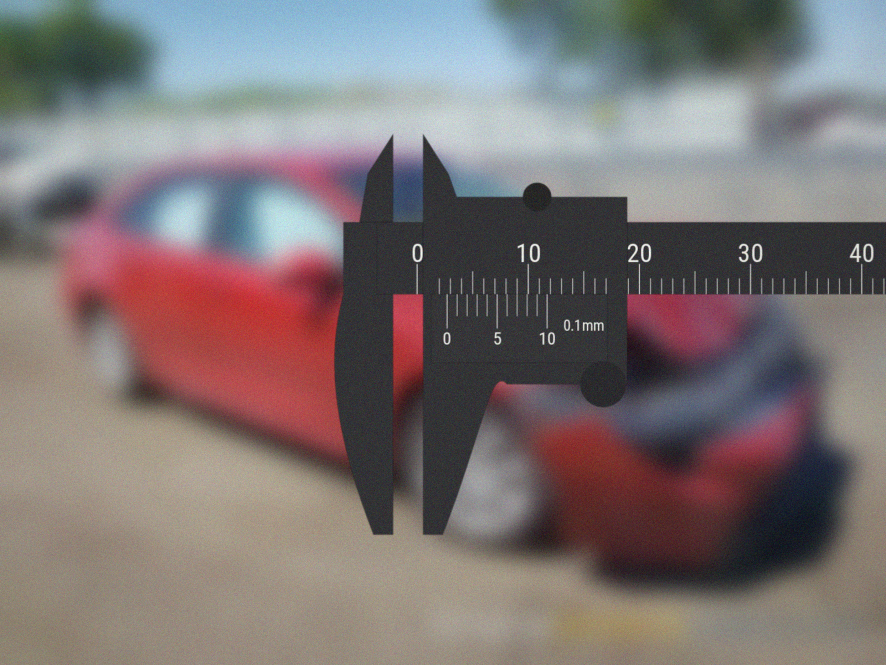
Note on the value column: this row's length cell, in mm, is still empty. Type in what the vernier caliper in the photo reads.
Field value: 2.7 mm
